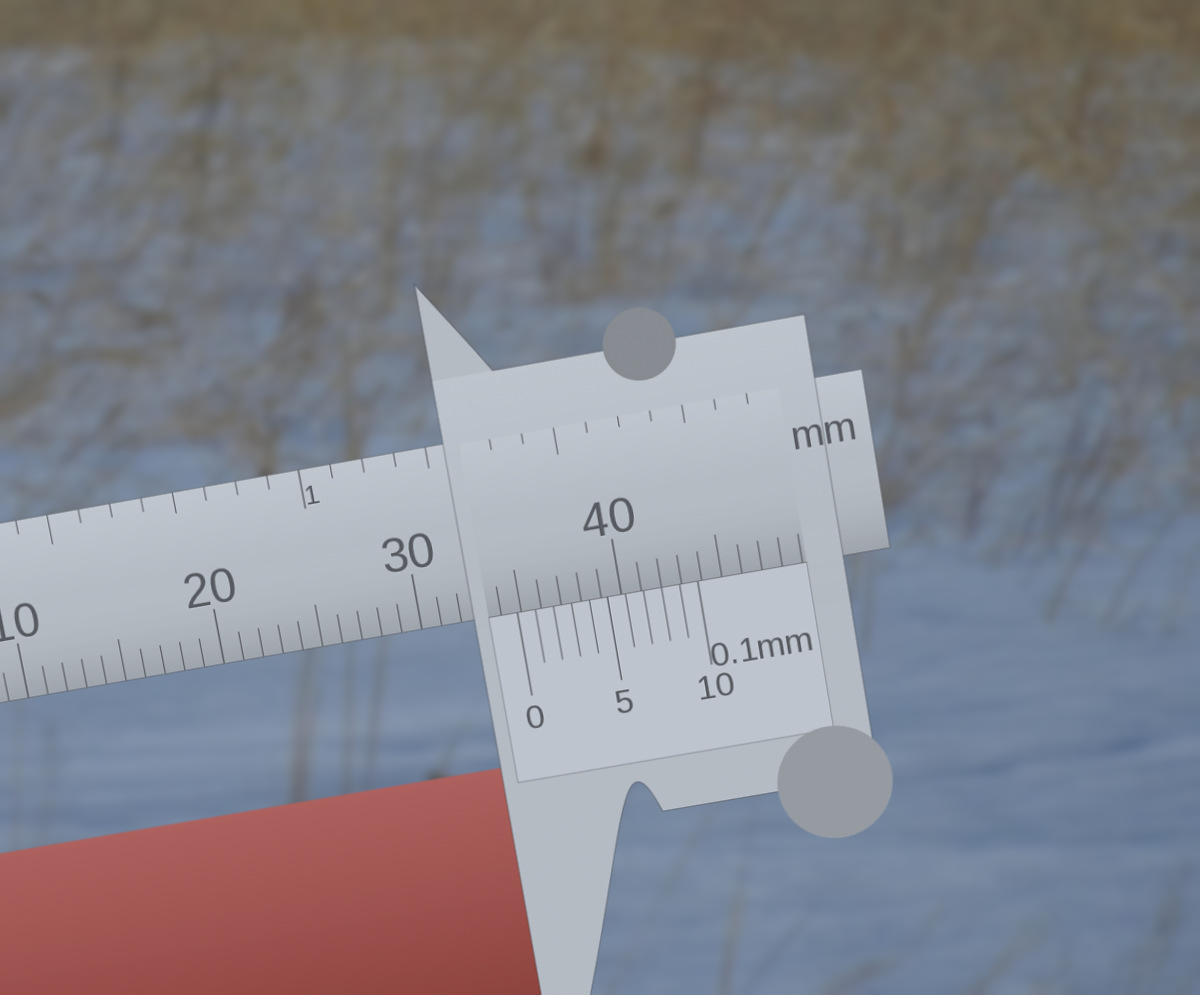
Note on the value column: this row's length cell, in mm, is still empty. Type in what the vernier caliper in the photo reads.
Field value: 34.8 mm
